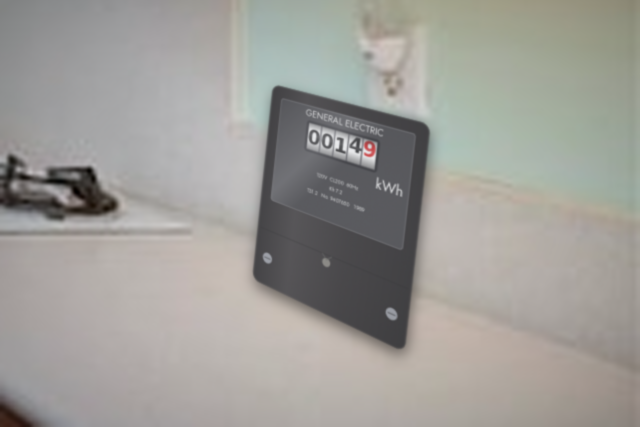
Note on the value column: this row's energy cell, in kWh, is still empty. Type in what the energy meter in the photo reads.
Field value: 14.9 kWh
